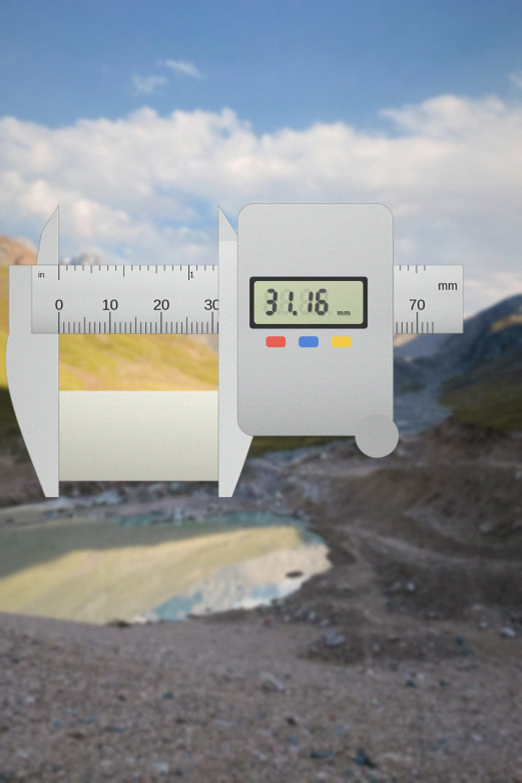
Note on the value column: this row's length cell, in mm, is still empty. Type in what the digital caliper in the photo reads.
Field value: 31.16 mm
